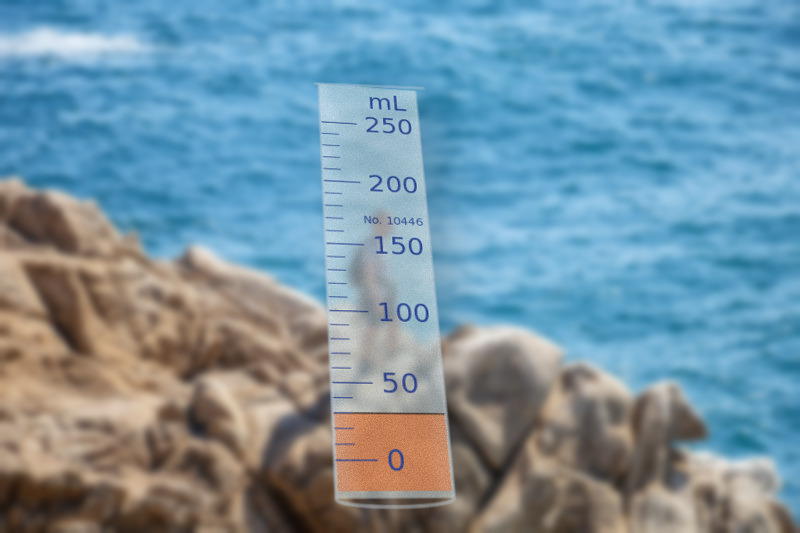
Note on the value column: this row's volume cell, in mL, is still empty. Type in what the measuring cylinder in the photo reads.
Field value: 30 mL
